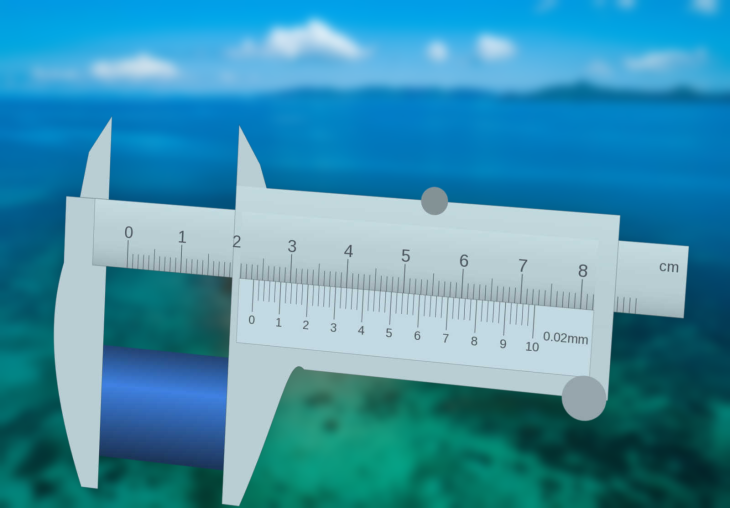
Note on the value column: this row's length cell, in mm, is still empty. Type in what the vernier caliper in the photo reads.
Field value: 23.4 mm
